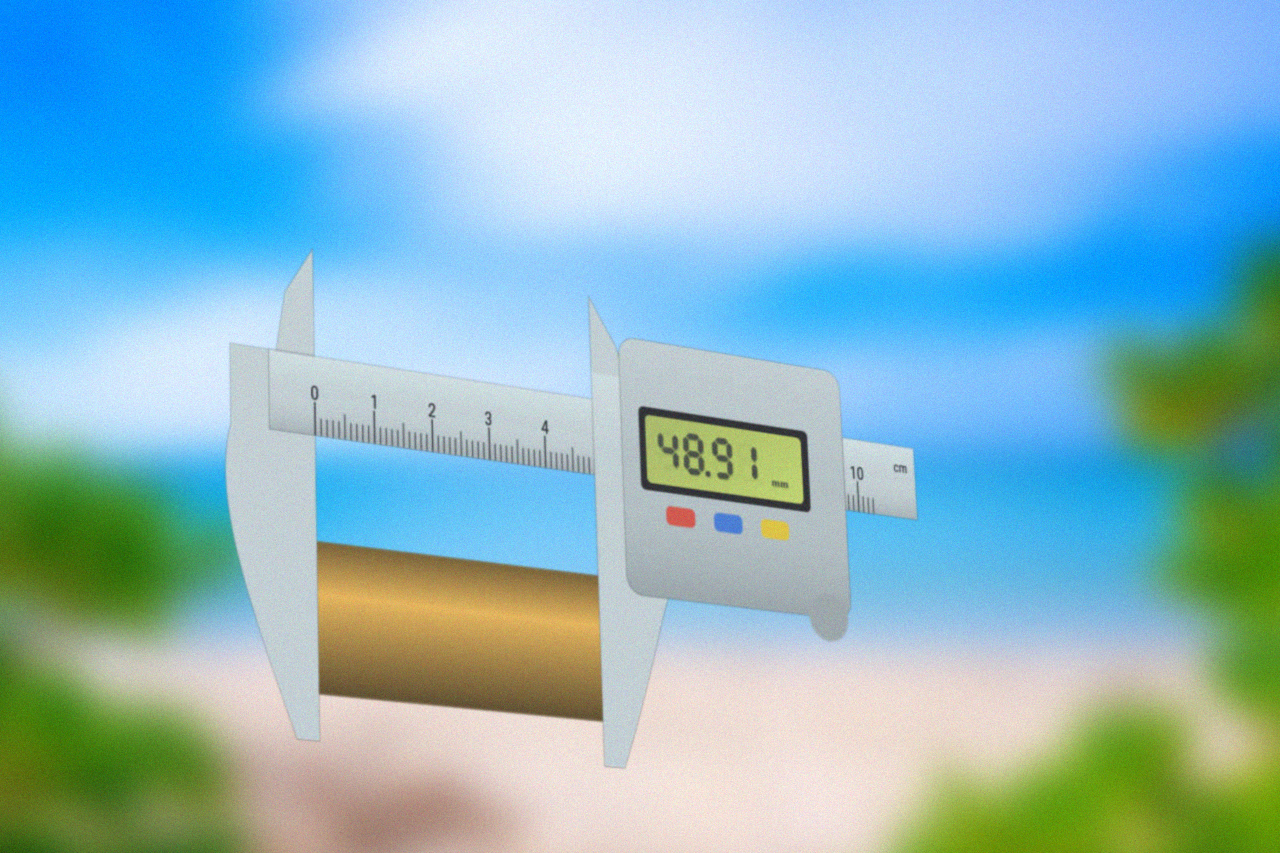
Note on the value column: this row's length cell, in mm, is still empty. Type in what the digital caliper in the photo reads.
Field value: 48.91 mm
